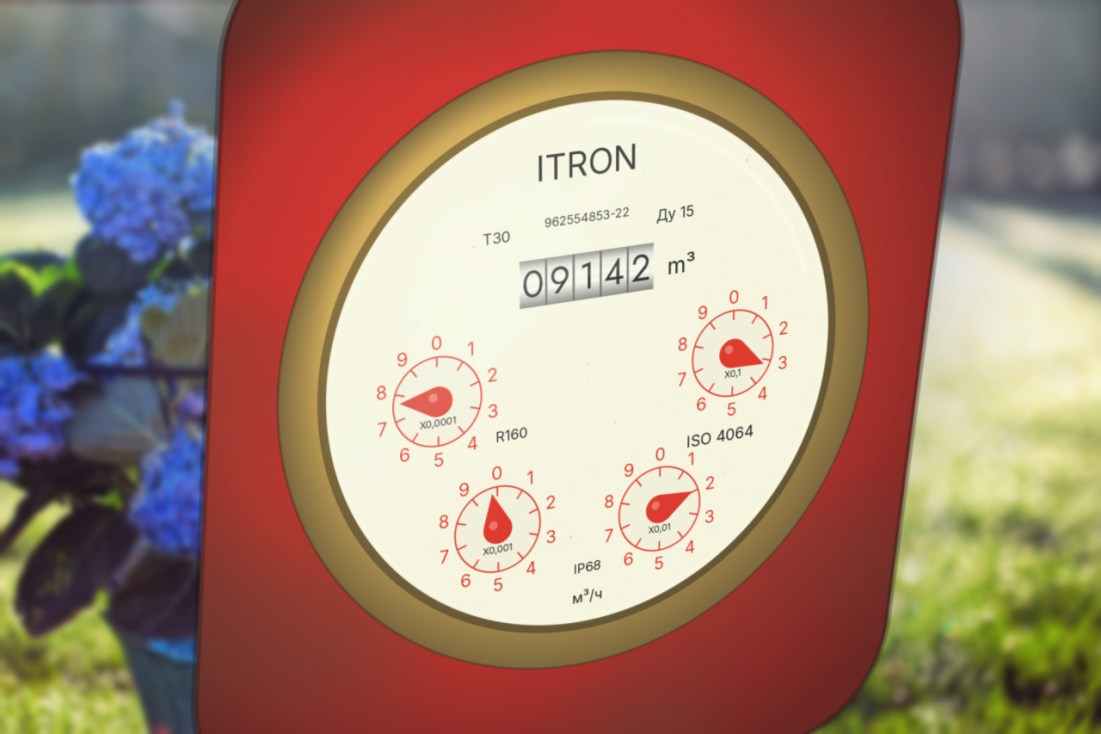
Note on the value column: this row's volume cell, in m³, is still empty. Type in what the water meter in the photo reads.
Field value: 9142.3197 m³
